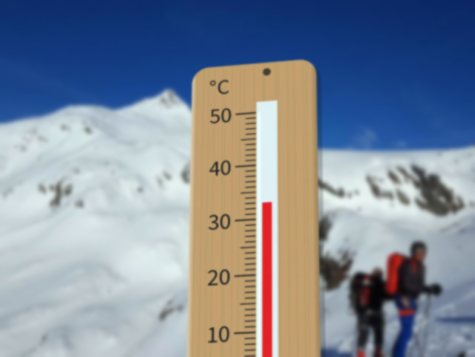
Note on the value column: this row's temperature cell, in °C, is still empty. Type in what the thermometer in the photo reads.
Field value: 33 °C
